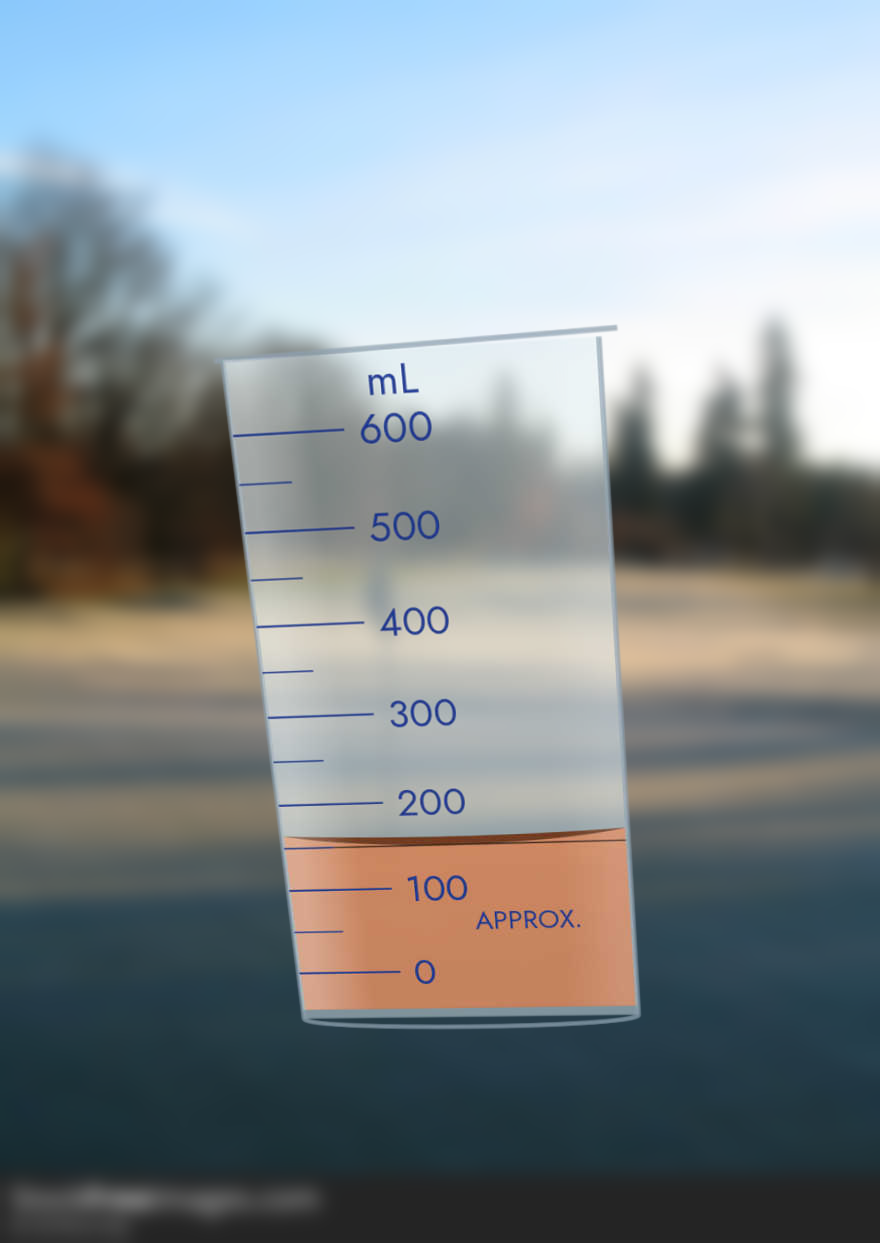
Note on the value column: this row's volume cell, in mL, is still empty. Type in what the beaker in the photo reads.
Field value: 150 mL
